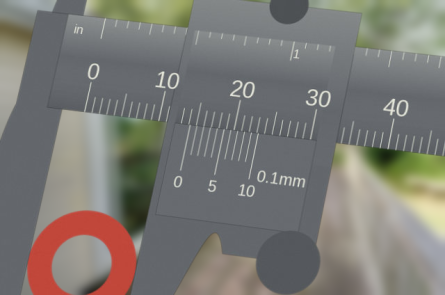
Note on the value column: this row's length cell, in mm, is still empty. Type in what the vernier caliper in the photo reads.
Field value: 14.2 mm
